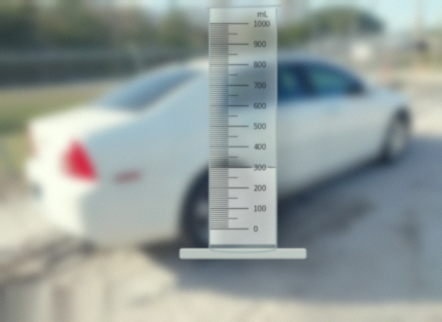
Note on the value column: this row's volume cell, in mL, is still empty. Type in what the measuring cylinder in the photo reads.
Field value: 300 mL
